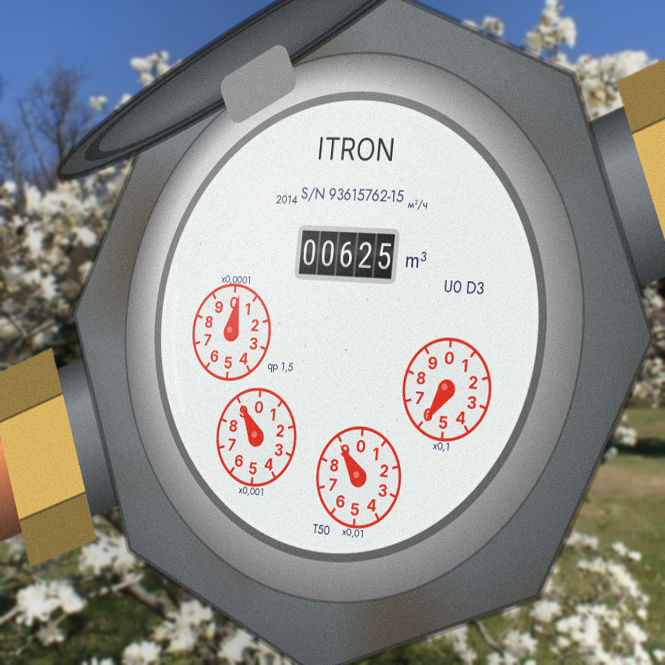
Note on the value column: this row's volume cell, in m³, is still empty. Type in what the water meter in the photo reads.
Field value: 625.5890 m³
